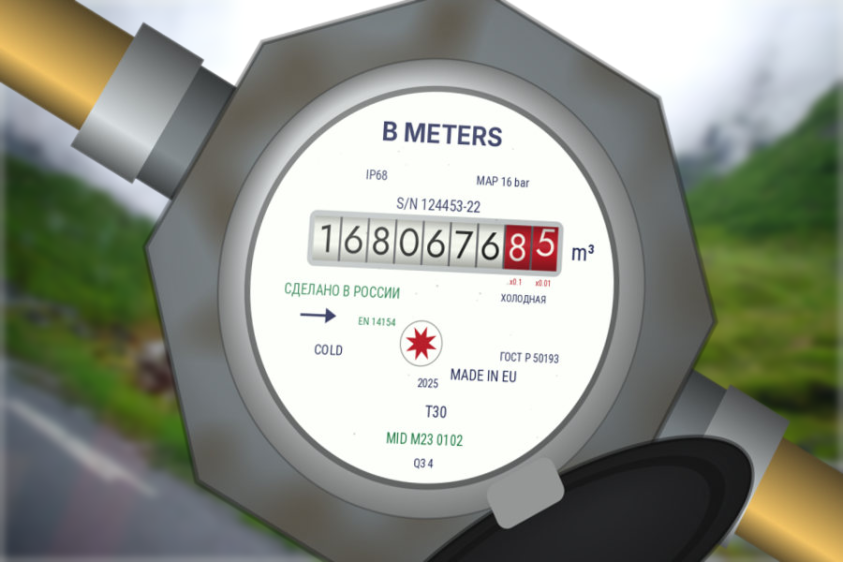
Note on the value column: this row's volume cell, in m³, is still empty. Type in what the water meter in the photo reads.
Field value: 1680676.85 m³
